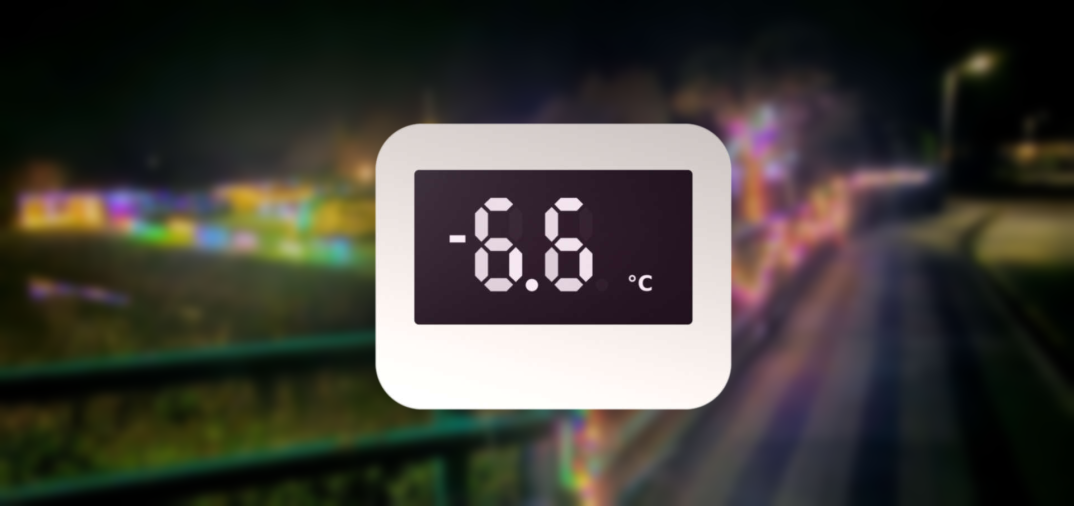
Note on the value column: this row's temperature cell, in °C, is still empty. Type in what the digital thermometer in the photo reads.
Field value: -6.6 °C
